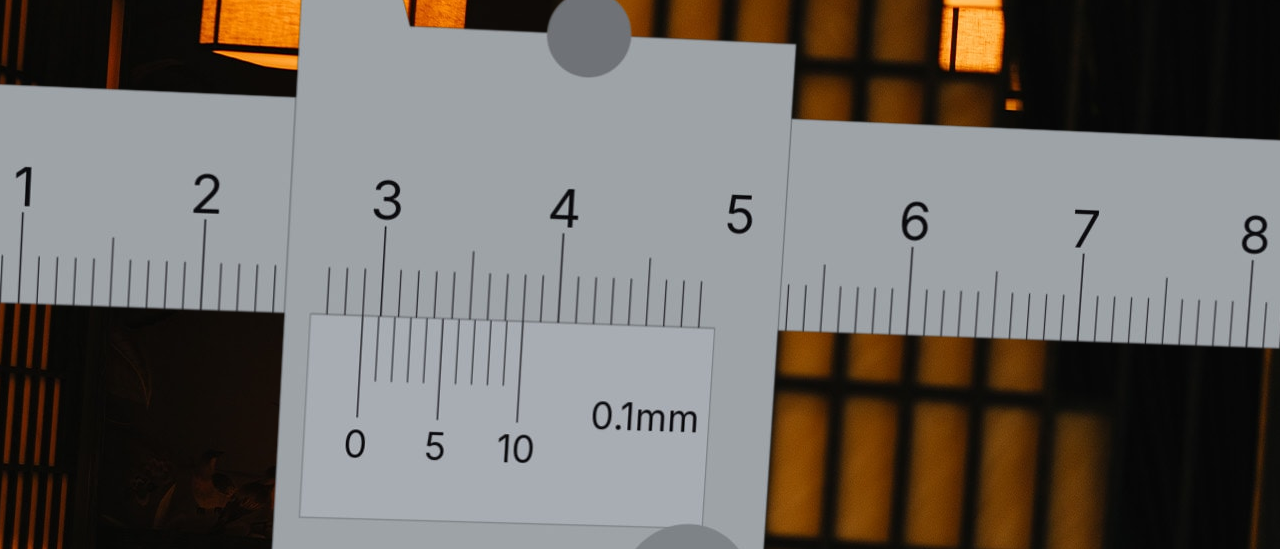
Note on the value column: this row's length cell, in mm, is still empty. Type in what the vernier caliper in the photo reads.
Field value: 29.0 mm
